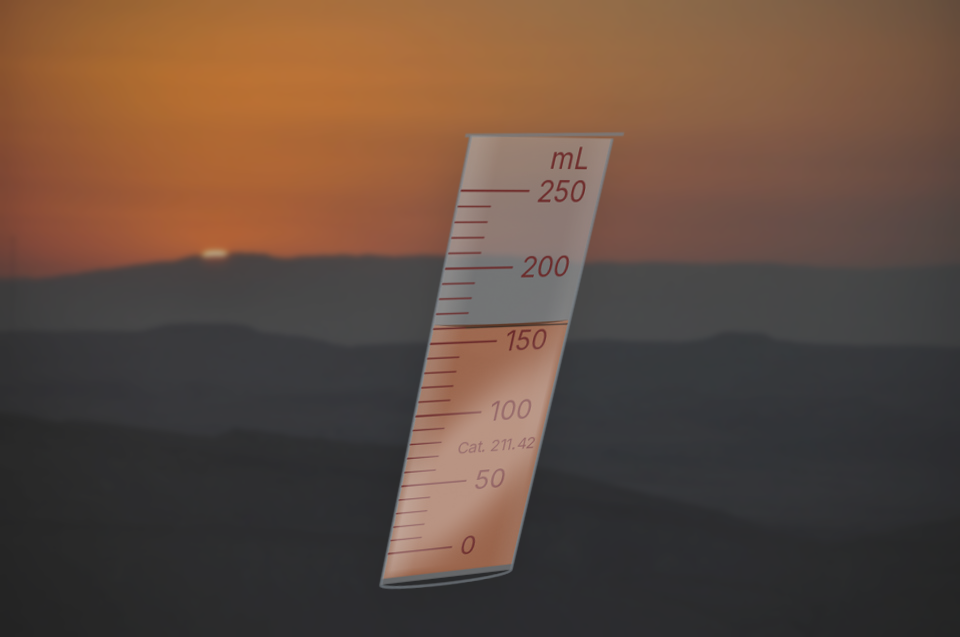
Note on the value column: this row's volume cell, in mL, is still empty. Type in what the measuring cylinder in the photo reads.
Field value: 160 mL
